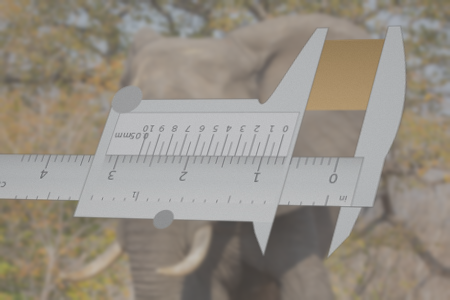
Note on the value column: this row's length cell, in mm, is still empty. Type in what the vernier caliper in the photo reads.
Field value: 8.0 mm
